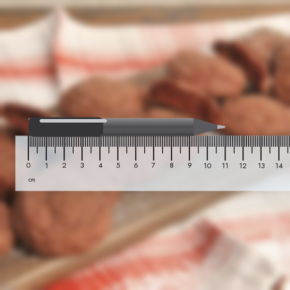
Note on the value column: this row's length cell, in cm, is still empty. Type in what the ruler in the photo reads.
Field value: 11 cm
